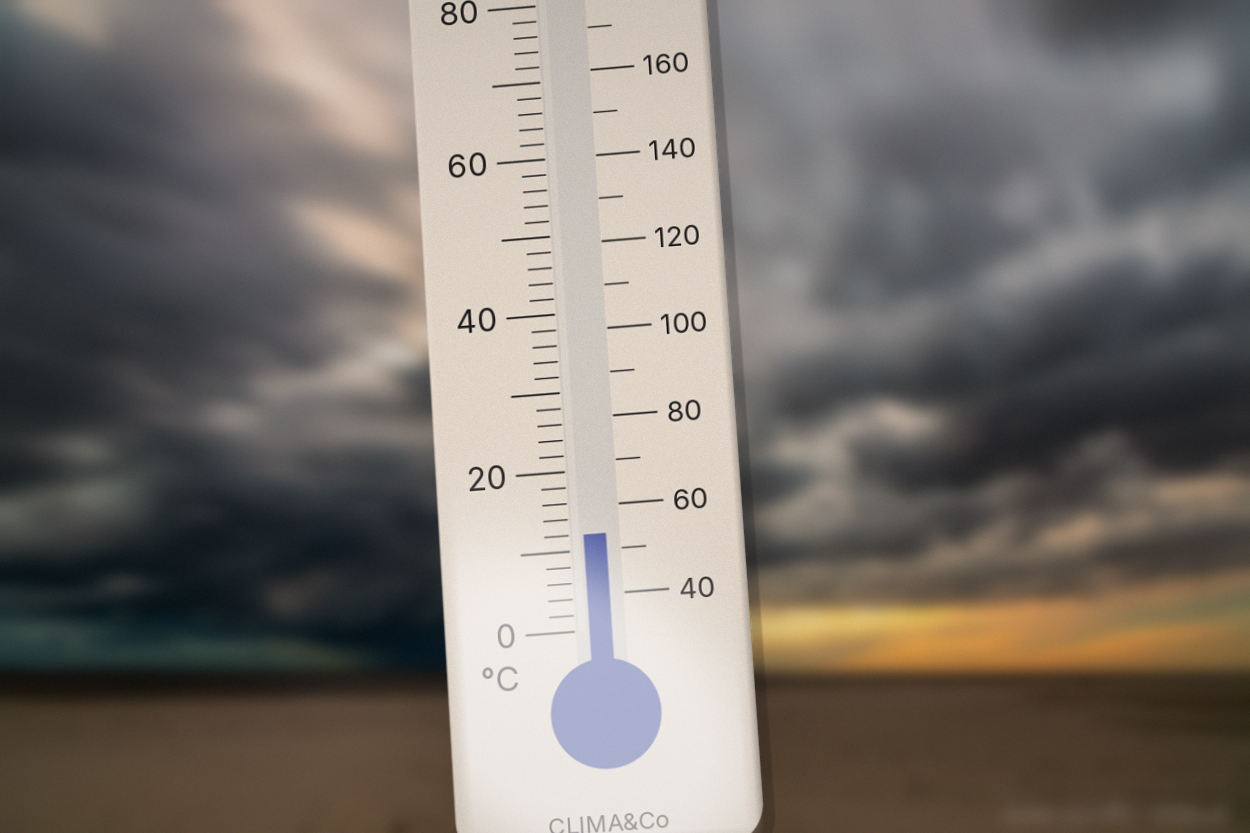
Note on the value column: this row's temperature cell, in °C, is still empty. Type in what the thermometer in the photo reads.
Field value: 12 °C
